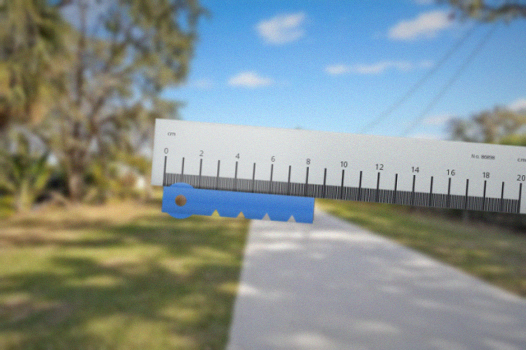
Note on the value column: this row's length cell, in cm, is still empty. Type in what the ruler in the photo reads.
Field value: 8.5 cm
